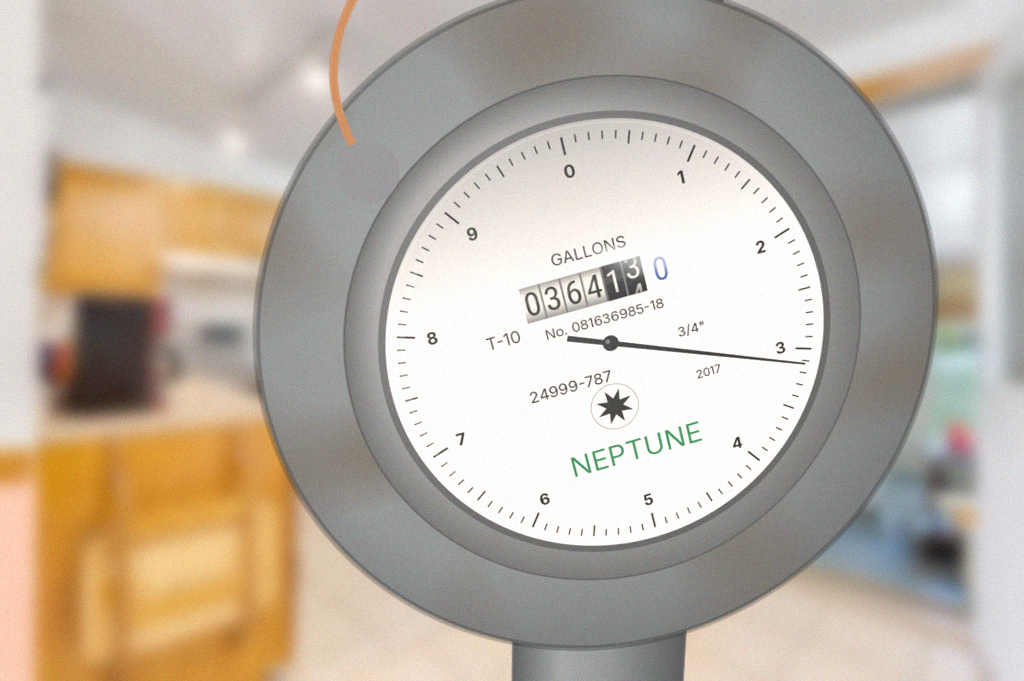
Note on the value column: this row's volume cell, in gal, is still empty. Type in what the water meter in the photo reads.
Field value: 364133.1 gal
